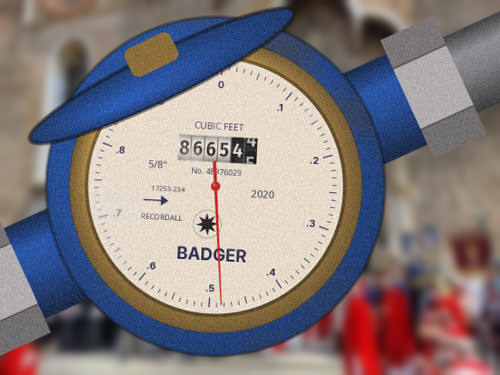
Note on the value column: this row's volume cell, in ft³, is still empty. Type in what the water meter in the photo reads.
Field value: 866544.48 ft³
